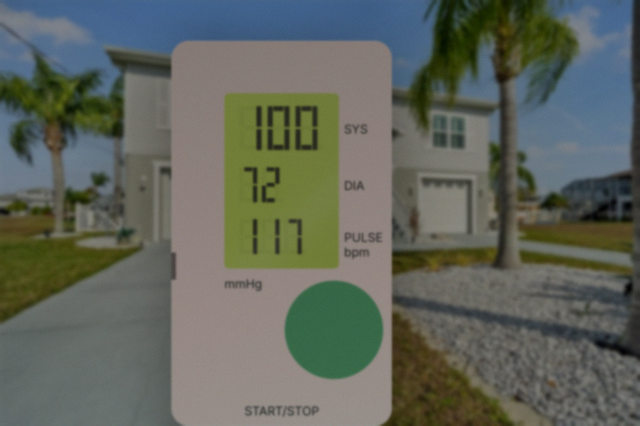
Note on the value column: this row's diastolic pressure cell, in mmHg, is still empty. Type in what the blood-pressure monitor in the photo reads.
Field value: 72 mmHg
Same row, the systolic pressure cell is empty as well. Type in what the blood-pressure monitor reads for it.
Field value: 100 mmHg
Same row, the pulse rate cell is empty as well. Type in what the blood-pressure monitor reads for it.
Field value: 117 bpm
